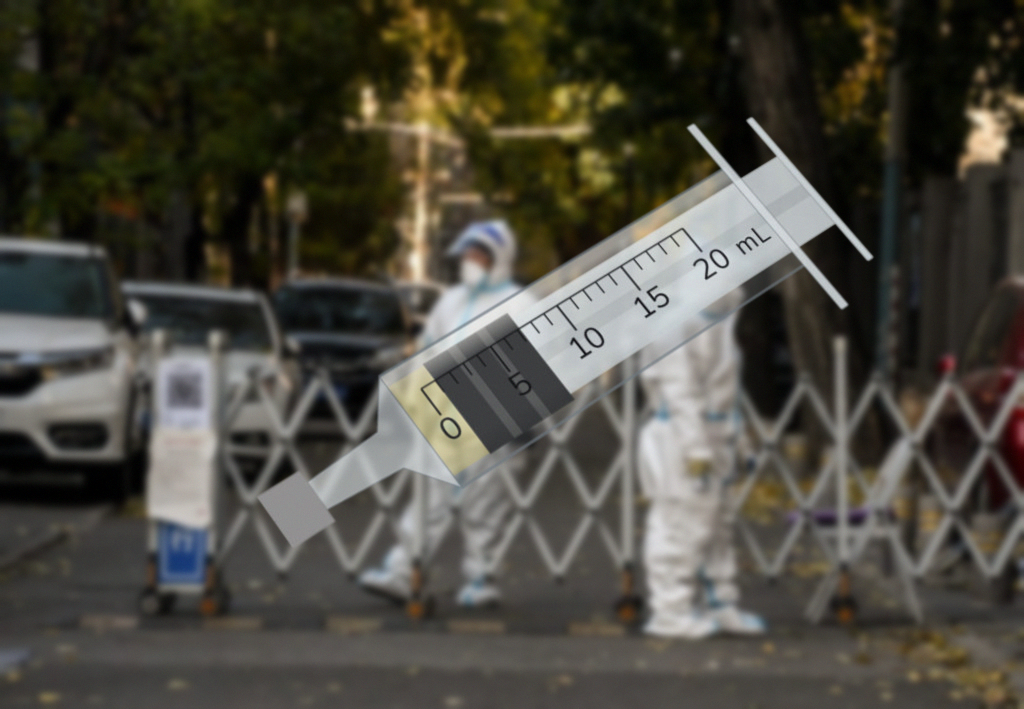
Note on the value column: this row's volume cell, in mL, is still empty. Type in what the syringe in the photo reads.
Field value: 1 mL
